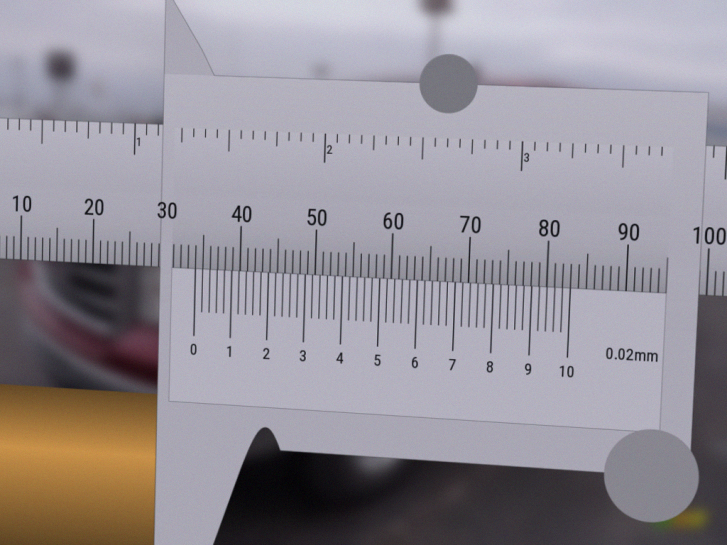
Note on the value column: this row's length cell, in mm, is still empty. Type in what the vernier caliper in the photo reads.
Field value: 34.0 mm
